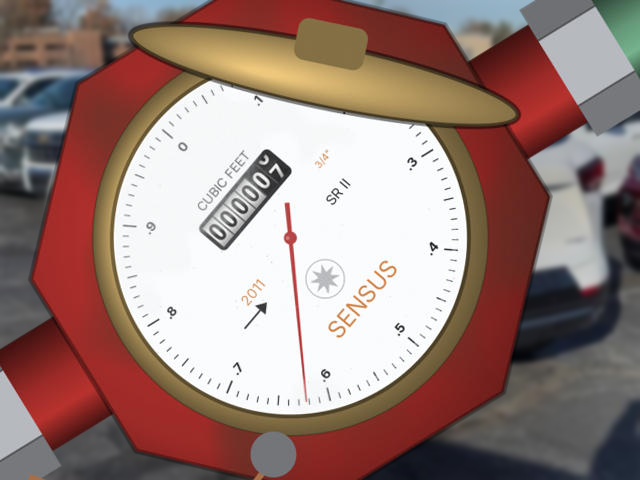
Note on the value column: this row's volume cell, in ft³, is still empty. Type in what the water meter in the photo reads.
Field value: 6.62 ft³
